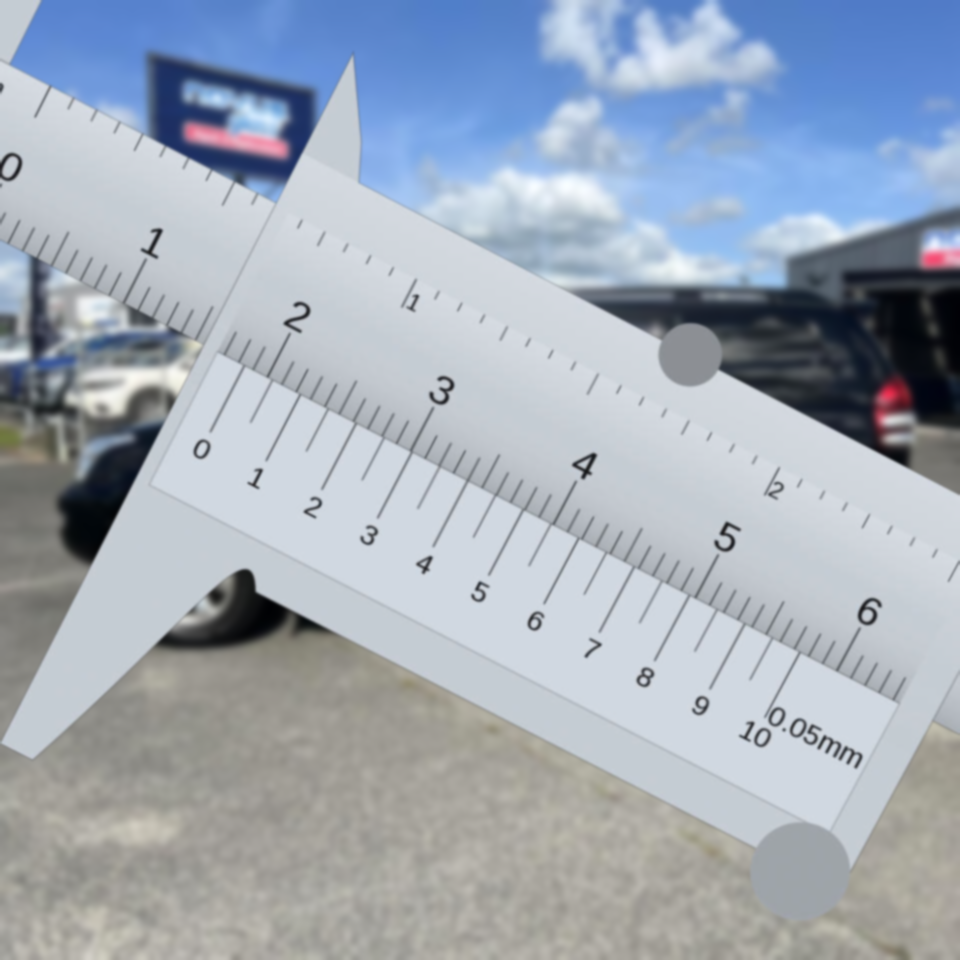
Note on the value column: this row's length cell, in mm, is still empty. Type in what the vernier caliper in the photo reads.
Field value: 18.4 mm
